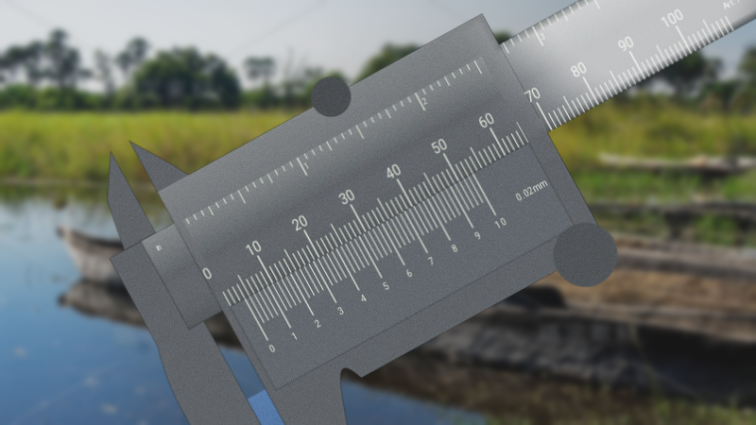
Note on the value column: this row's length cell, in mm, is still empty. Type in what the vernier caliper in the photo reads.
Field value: 4.0 mm
